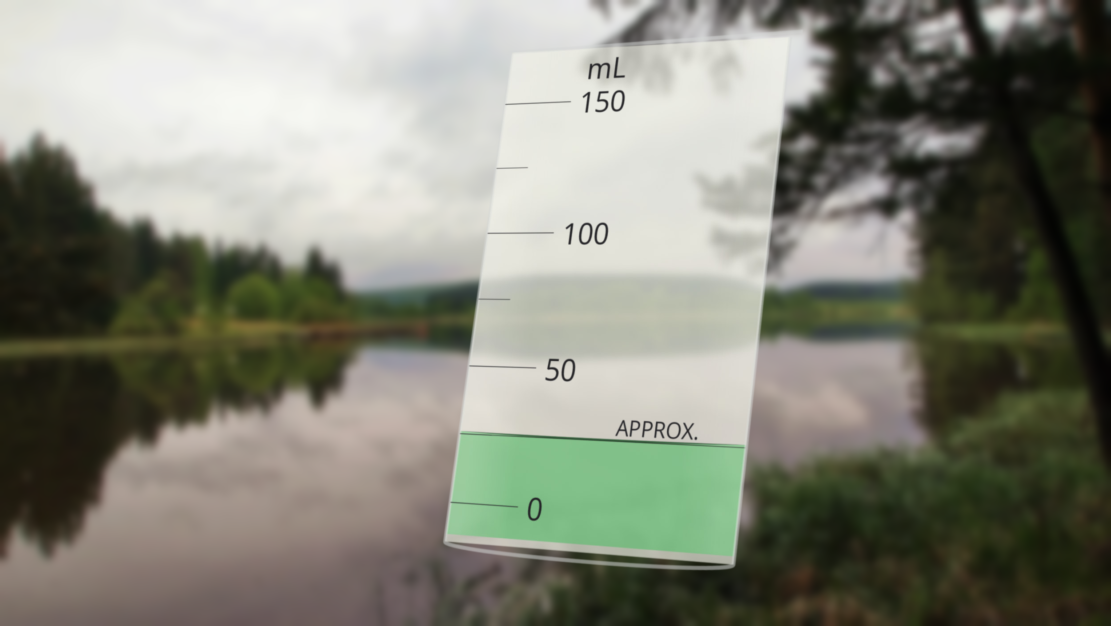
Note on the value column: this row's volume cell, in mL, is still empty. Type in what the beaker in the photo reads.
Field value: 25 mL
